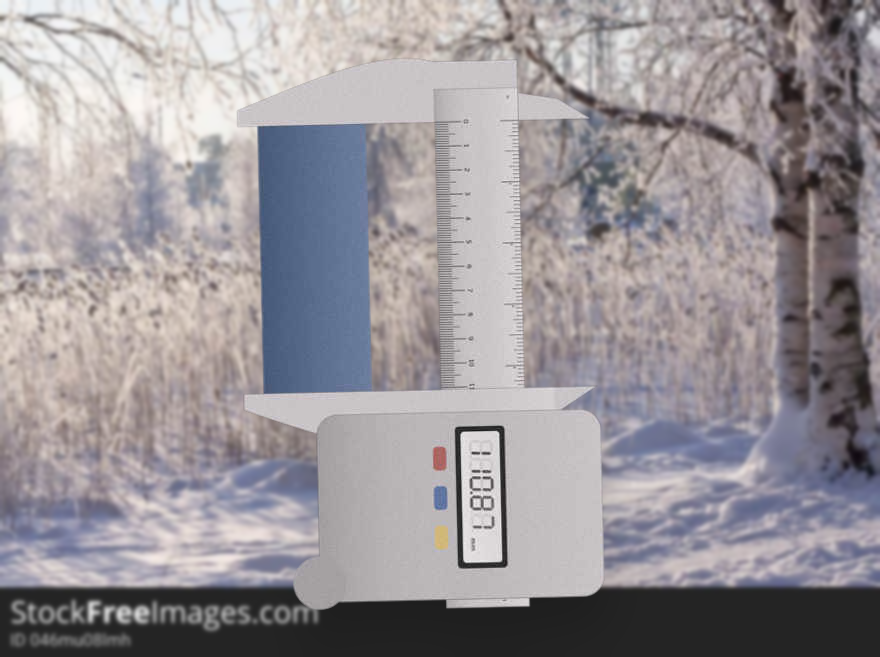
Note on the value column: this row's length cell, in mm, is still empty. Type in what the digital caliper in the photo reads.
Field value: 110.87 mm
